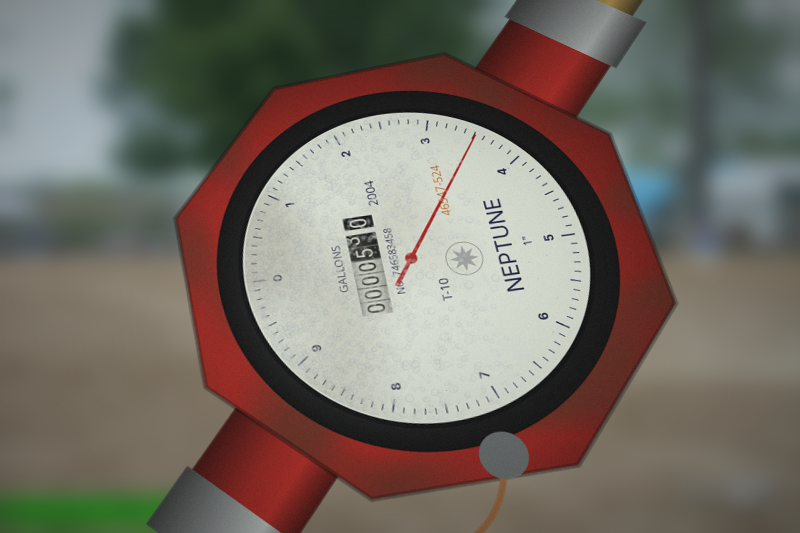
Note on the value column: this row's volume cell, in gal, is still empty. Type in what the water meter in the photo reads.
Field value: 533.5 gal
